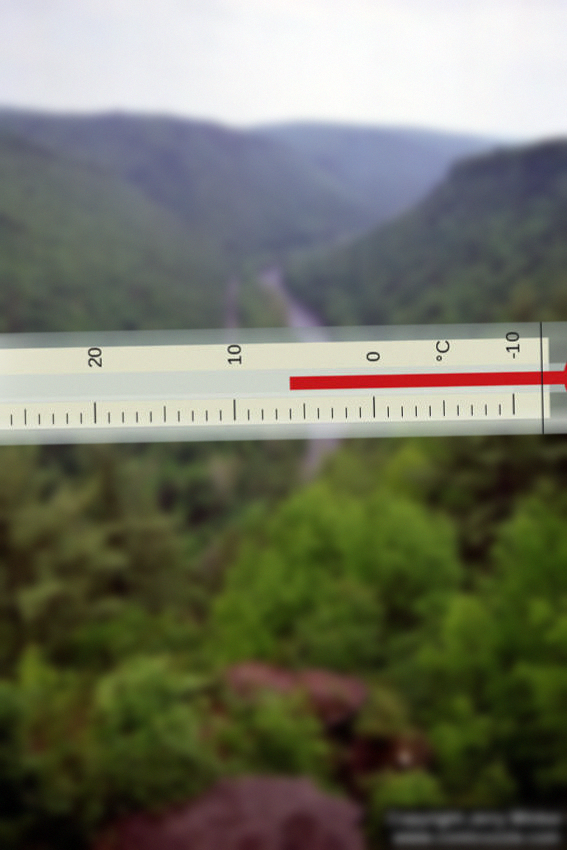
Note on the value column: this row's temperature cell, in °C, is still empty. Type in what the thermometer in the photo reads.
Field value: 6 °C
